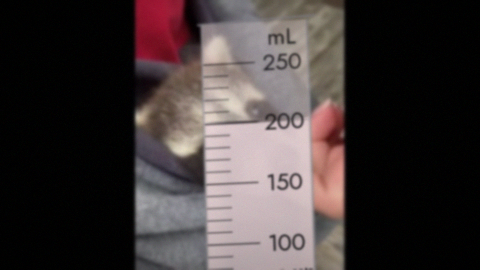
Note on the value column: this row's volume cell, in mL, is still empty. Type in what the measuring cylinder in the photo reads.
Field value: 200 mL
